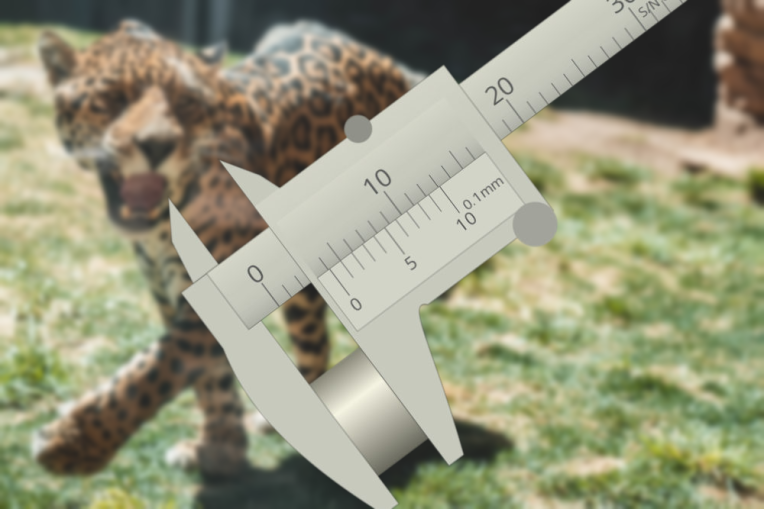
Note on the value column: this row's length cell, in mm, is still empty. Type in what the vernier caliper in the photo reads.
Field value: 4.1 mm
